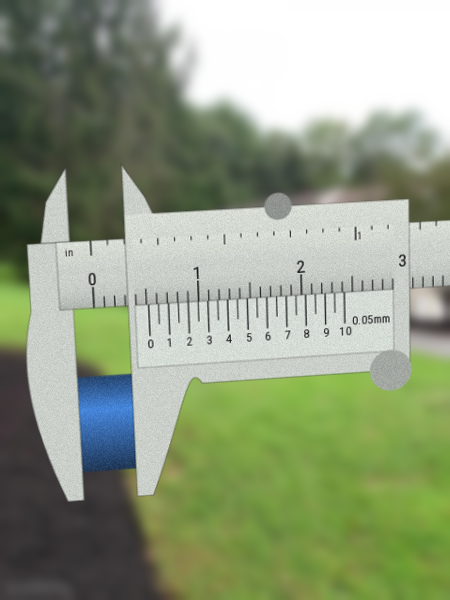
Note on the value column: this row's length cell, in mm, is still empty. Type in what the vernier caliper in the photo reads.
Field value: 5.2 mm
